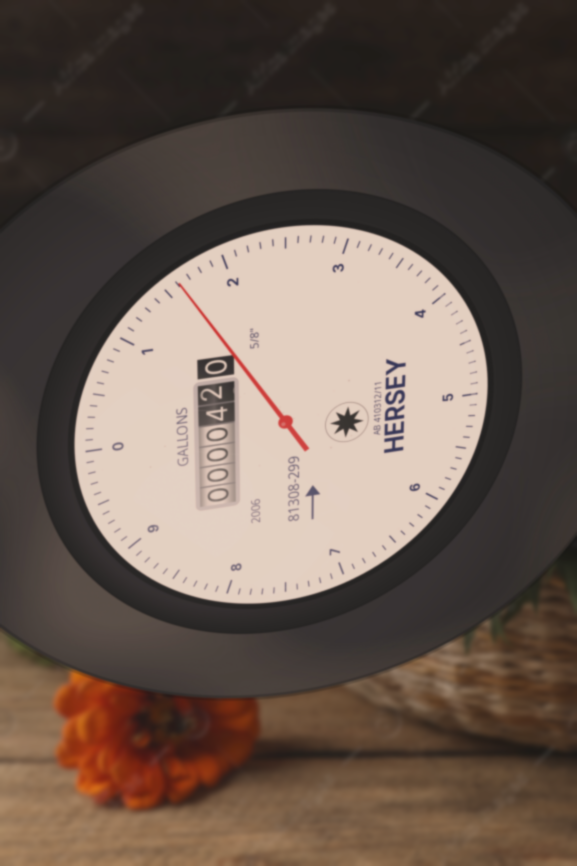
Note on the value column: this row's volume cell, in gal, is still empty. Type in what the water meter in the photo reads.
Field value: 421.6 gal
